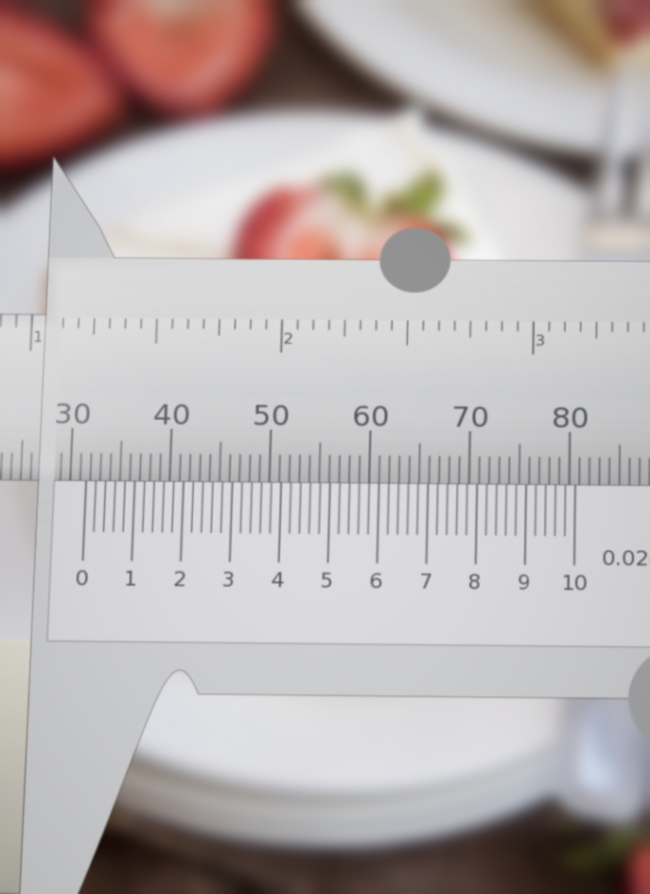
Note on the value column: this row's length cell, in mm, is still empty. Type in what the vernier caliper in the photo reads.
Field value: 31.6 mm
